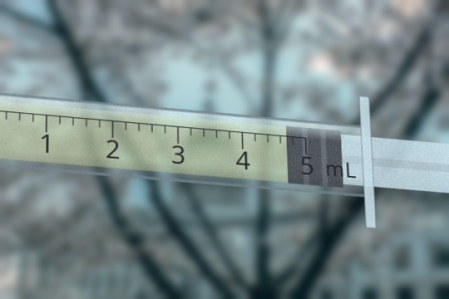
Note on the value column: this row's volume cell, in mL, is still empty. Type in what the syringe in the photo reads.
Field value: 4.7 mL
